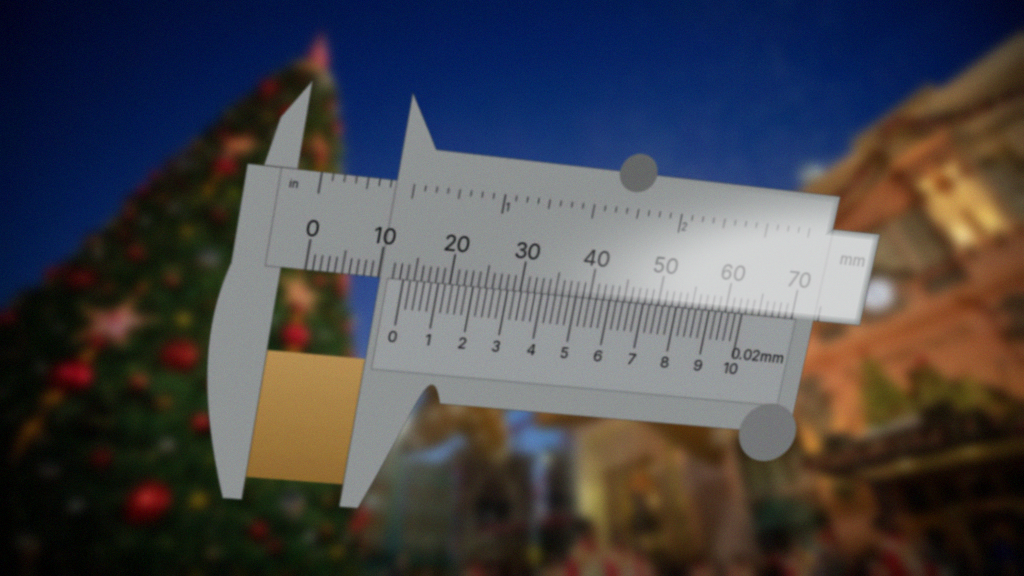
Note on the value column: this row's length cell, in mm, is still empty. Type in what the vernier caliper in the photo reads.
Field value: 13.5 mm
